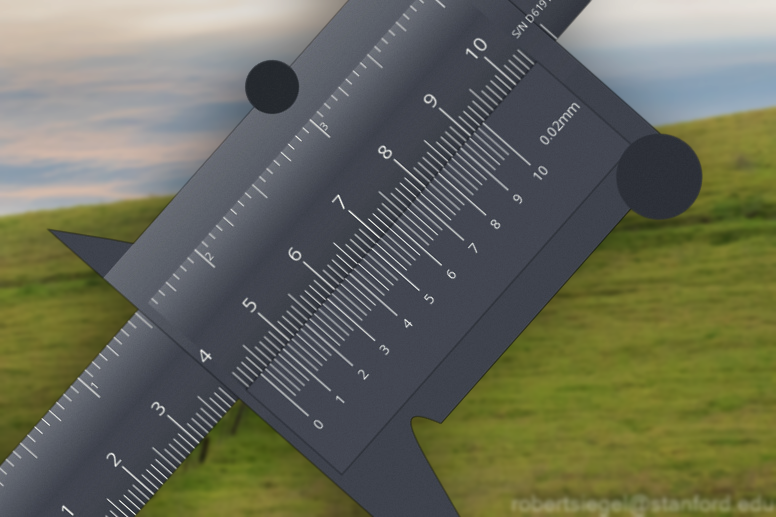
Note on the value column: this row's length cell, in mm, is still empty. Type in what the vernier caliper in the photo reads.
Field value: 43.6 mm
